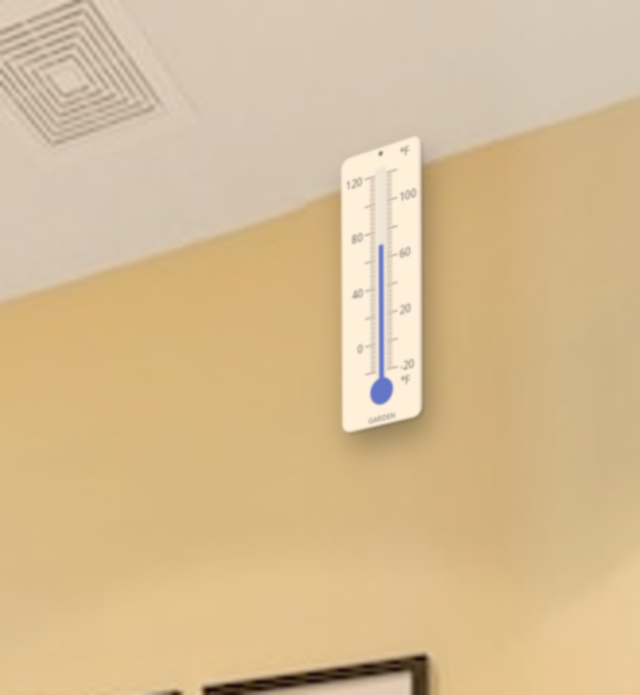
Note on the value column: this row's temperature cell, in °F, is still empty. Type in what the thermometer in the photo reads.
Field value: 70 °F
